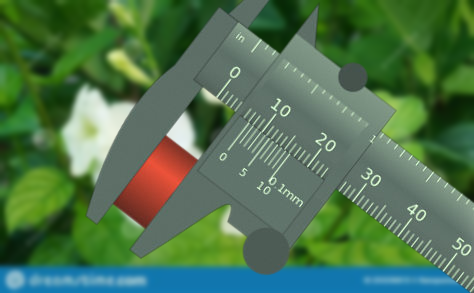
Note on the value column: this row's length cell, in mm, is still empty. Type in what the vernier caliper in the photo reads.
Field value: 7.2 mm
